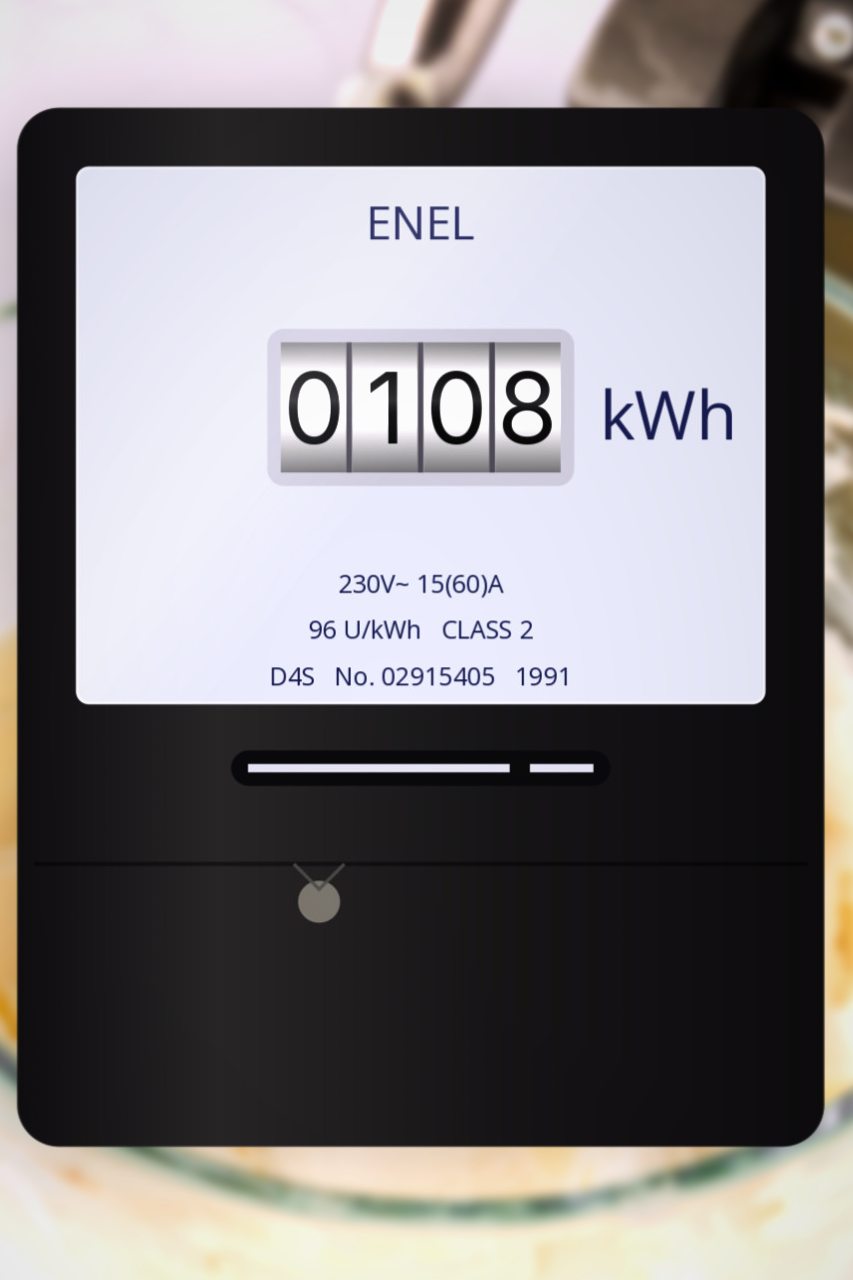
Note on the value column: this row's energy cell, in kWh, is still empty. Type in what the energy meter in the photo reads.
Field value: 108 kWh
